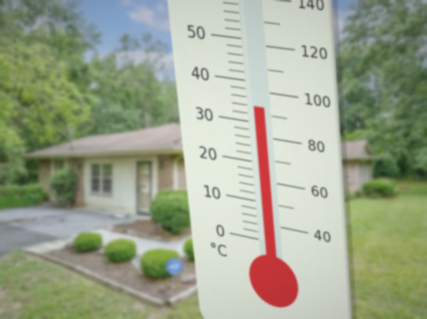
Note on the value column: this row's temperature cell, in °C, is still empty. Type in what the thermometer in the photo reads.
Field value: 34 °C
